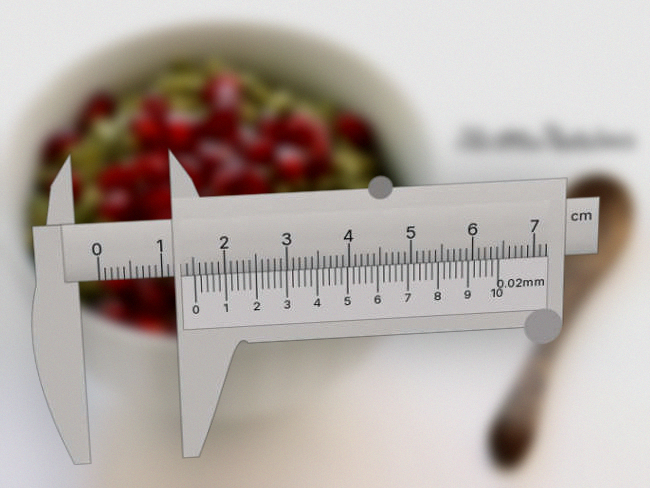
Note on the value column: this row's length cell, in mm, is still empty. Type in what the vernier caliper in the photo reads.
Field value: 15.2 mm
